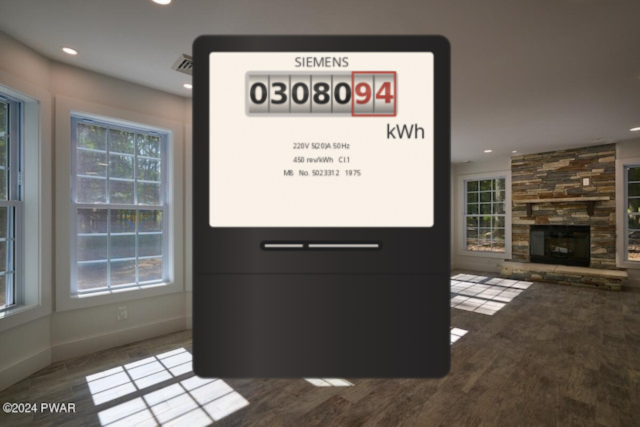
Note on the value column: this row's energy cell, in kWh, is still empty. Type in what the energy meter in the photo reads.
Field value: 3080.94 kWh
